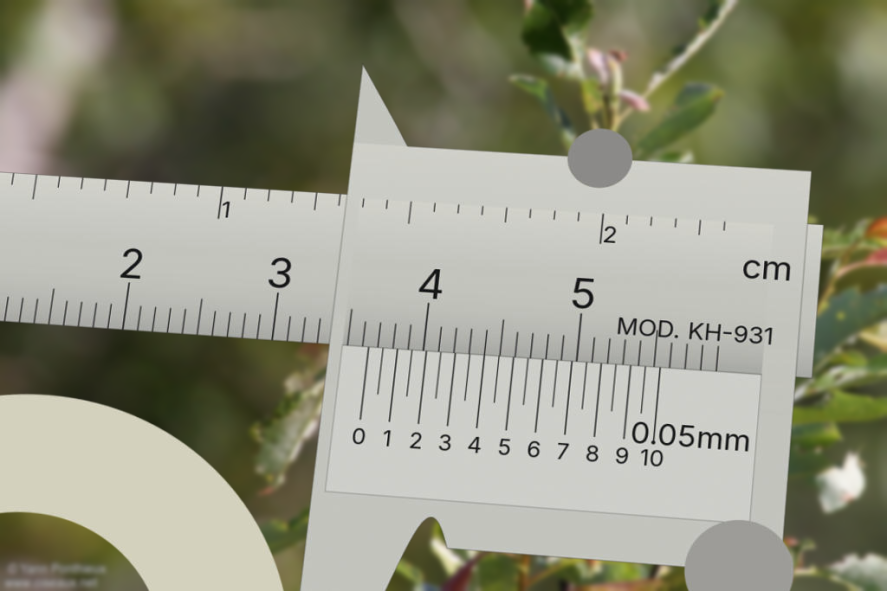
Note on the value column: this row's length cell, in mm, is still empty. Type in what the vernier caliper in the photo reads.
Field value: 36.4 mm
